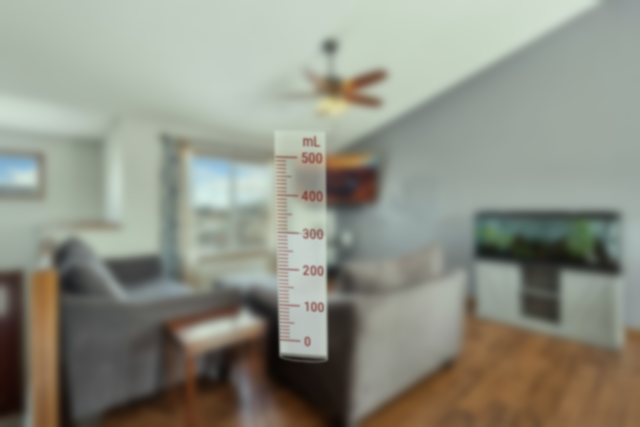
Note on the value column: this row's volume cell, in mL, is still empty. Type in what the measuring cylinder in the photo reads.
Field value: 300 mL
